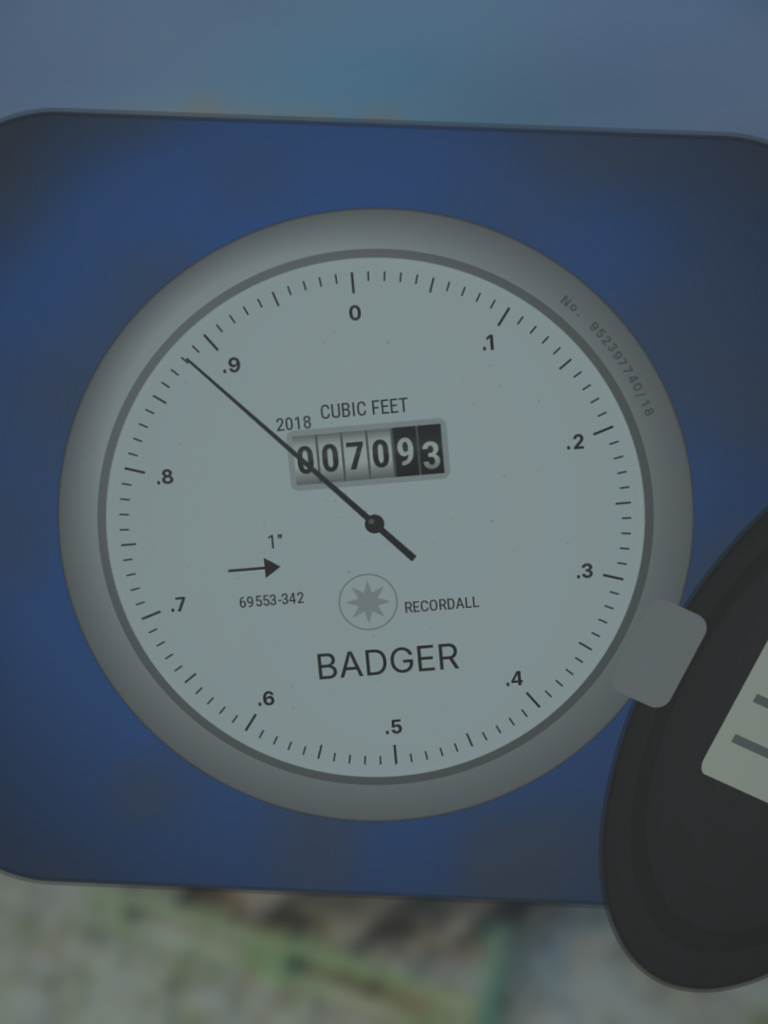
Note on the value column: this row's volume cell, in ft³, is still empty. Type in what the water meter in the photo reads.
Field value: 7092.88 ft³
